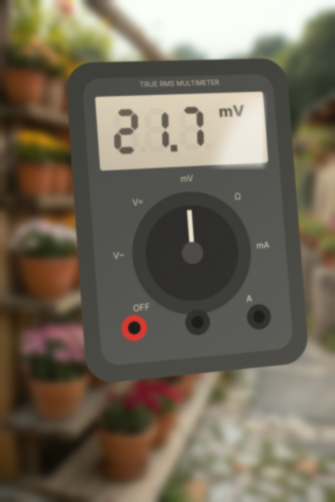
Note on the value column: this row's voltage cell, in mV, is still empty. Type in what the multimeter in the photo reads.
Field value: 21.7 mV
